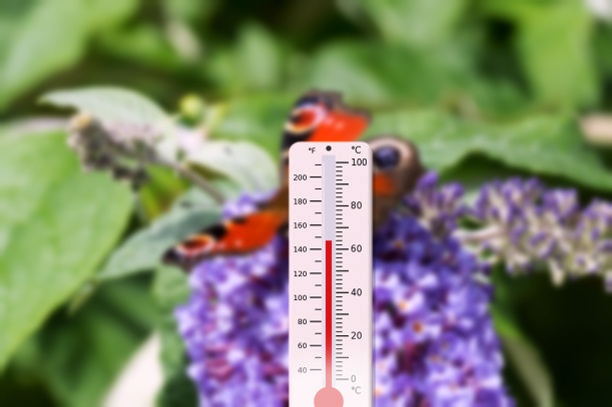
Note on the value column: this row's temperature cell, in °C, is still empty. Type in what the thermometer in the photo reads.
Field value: 64 °C
